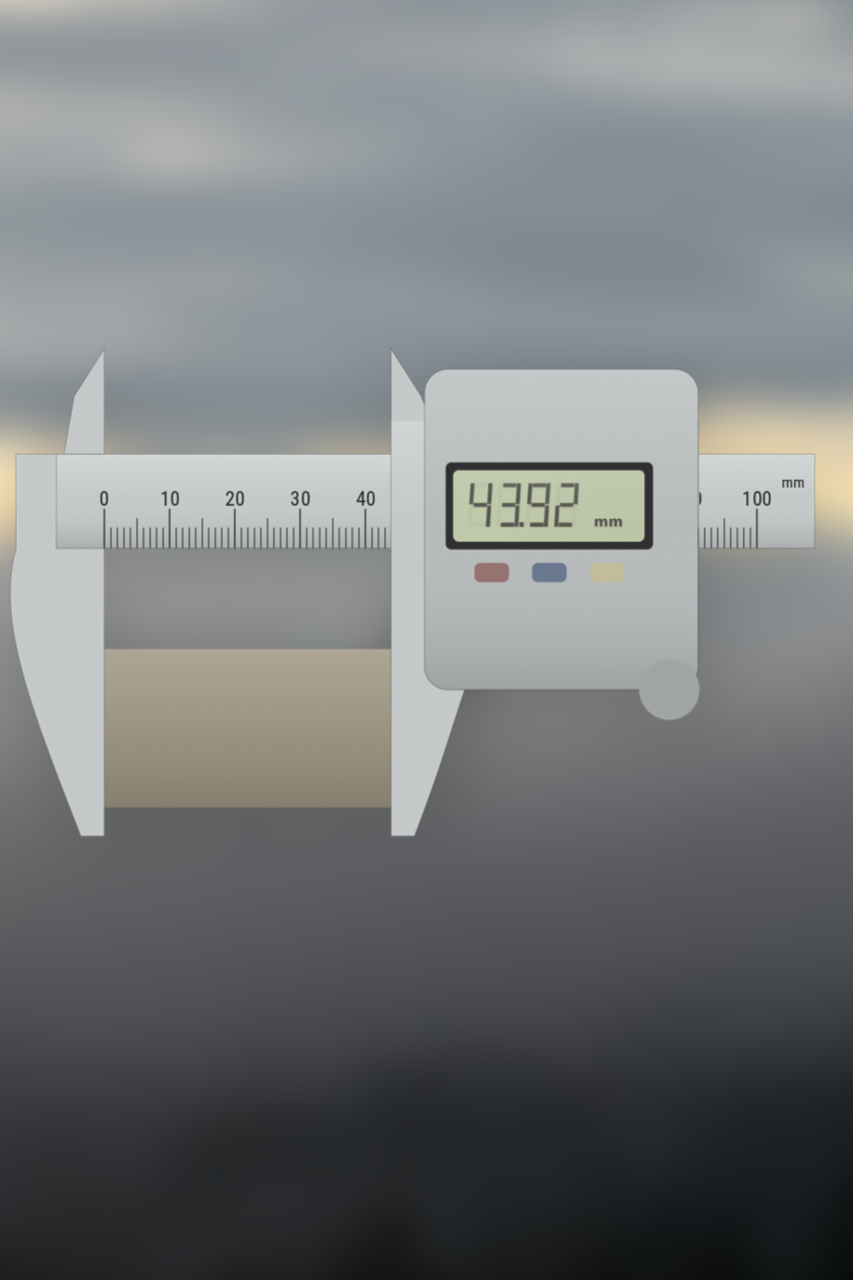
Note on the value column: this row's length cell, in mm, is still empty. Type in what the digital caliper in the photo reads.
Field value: 43.92 mm
